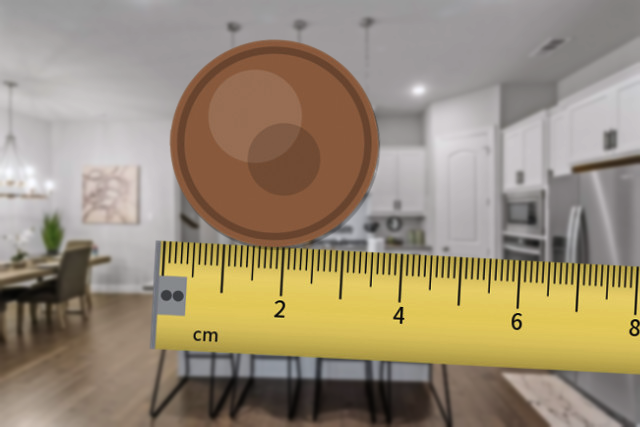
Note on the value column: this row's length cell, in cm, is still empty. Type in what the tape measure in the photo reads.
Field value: 3.5 cm
